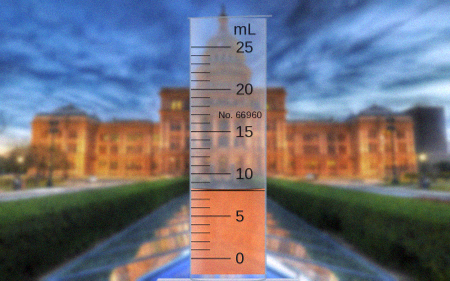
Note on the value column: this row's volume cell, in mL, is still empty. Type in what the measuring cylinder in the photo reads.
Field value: 8 mL
